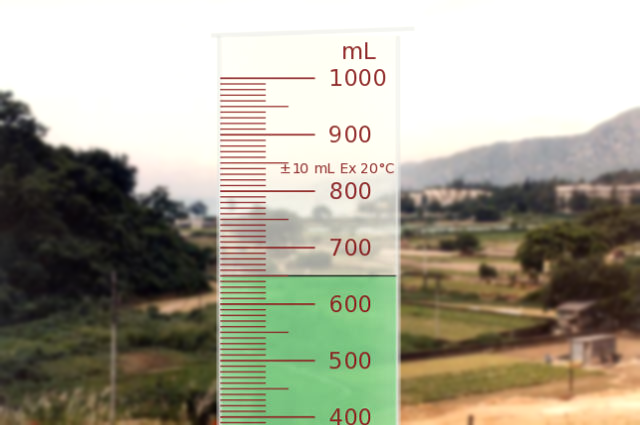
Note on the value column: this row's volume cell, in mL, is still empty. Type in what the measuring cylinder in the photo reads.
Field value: 650 mL
